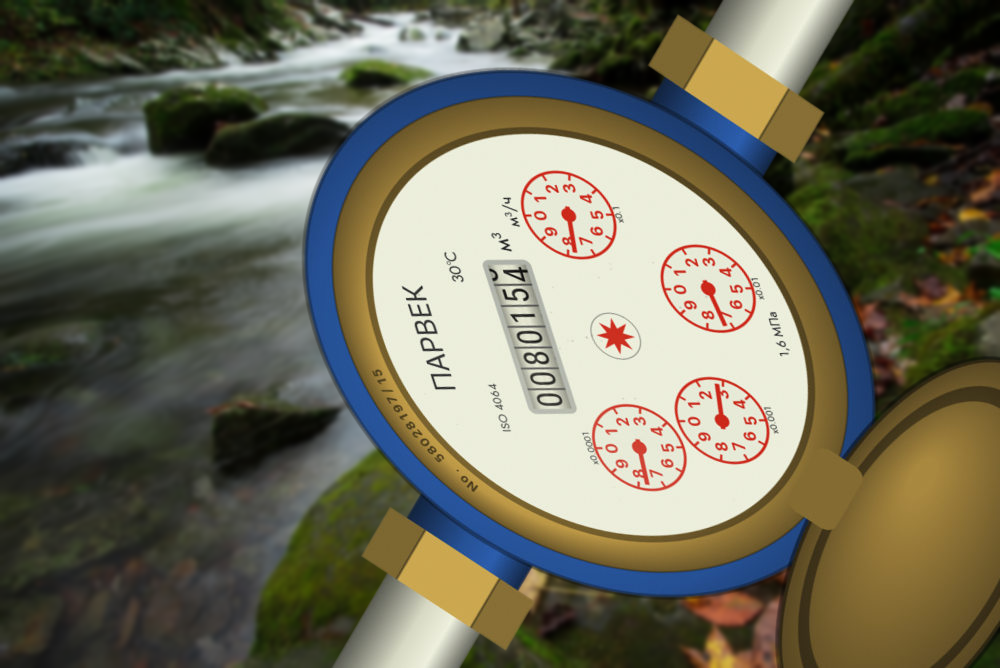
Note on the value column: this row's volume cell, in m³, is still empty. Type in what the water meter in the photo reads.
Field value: 80153.7727 m³
